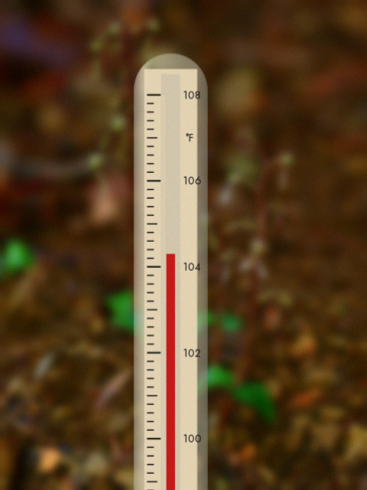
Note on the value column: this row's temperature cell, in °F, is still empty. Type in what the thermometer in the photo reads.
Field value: 104.3 °F
